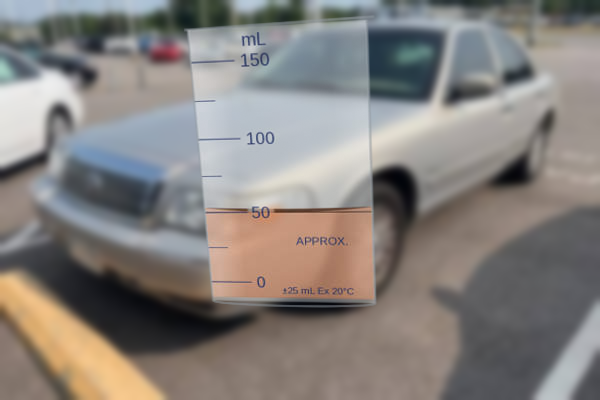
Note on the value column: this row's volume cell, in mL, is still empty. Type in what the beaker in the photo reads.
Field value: 50 mL
